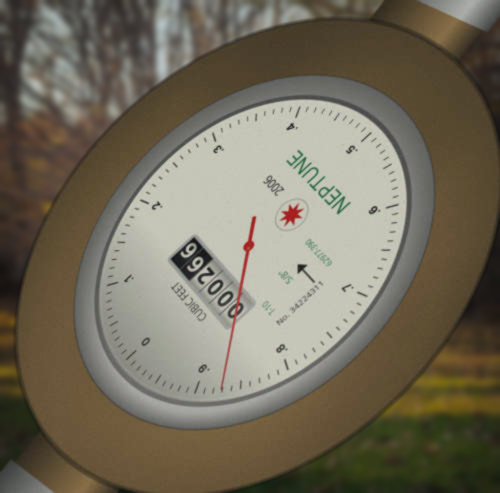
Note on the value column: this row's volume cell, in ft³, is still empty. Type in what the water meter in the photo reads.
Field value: 265.87 ft³
